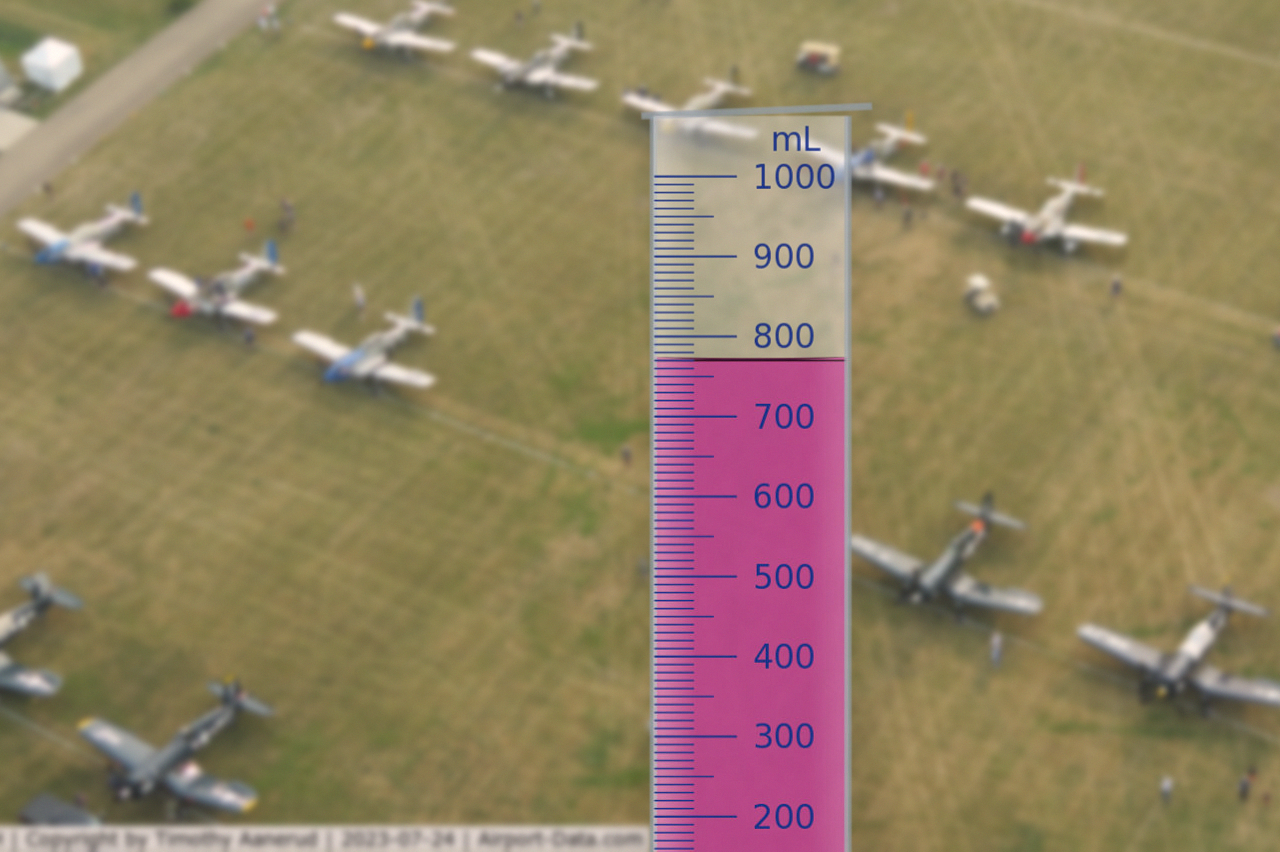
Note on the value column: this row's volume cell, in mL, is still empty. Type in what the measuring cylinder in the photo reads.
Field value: 770 mL
